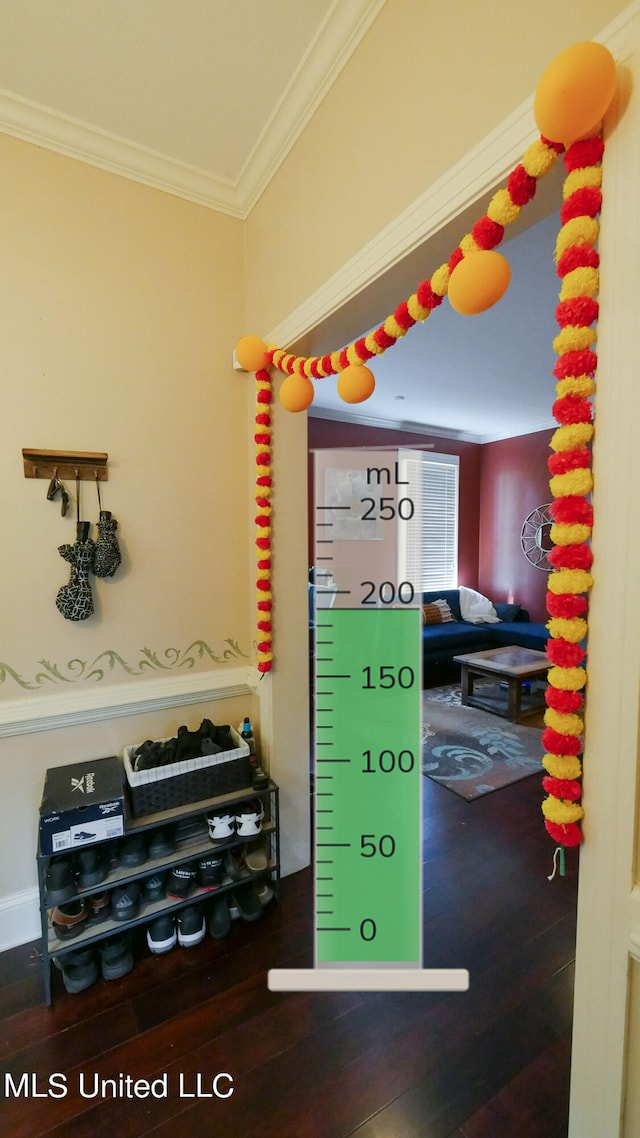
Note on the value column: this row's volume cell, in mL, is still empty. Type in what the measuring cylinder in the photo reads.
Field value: 190 mL
